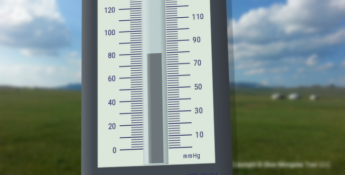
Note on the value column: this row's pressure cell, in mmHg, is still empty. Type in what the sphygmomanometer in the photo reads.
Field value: 80 mmHg
